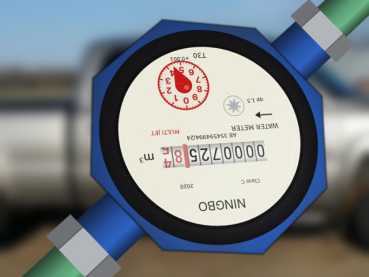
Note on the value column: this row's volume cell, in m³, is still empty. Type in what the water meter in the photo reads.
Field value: 725.844 m³
